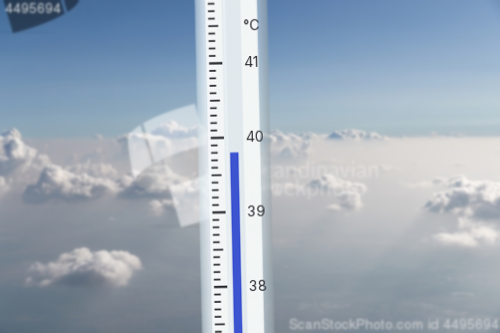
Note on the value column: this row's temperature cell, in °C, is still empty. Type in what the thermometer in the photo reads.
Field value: 39.8 °C
